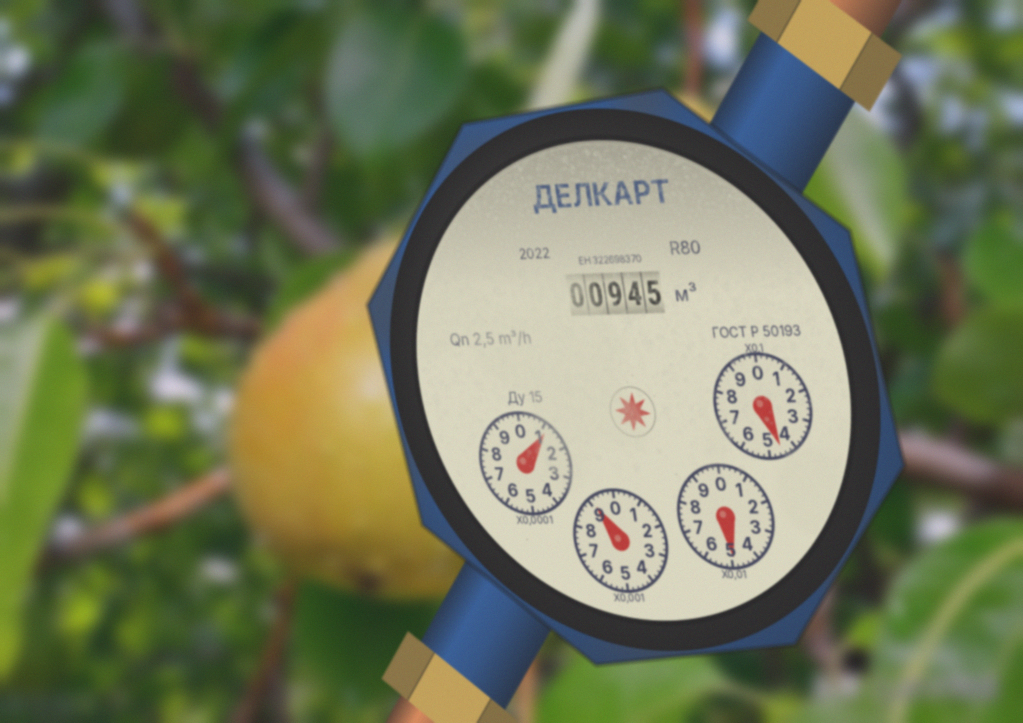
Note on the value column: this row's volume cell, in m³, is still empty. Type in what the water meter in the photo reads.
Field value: 945.4491 m³
